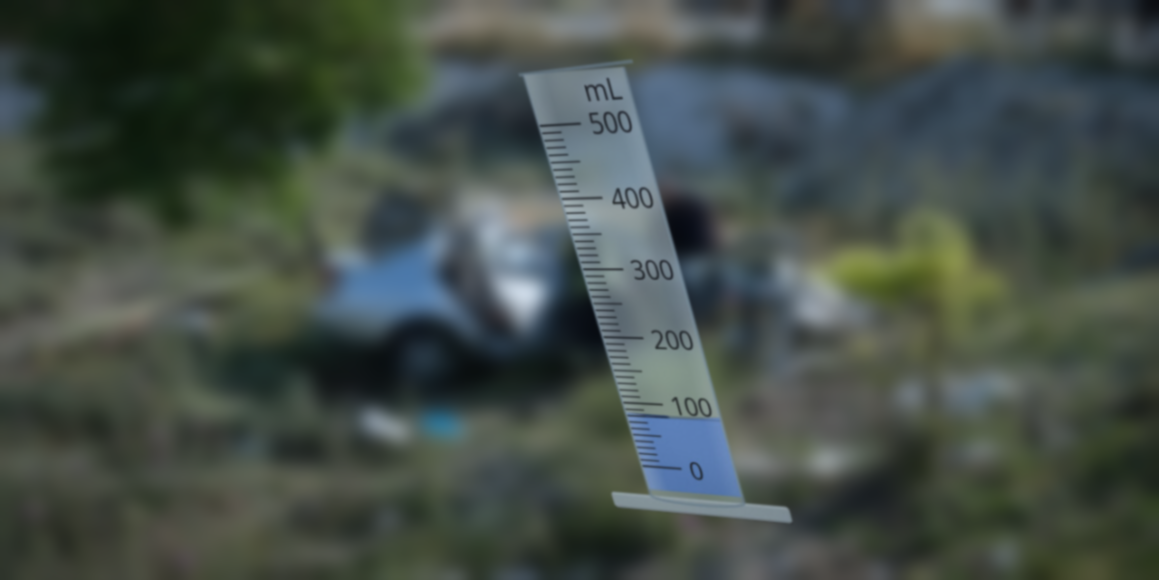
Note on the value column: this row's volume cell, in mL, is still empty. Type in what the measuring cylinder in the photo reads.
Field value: 80 mL
